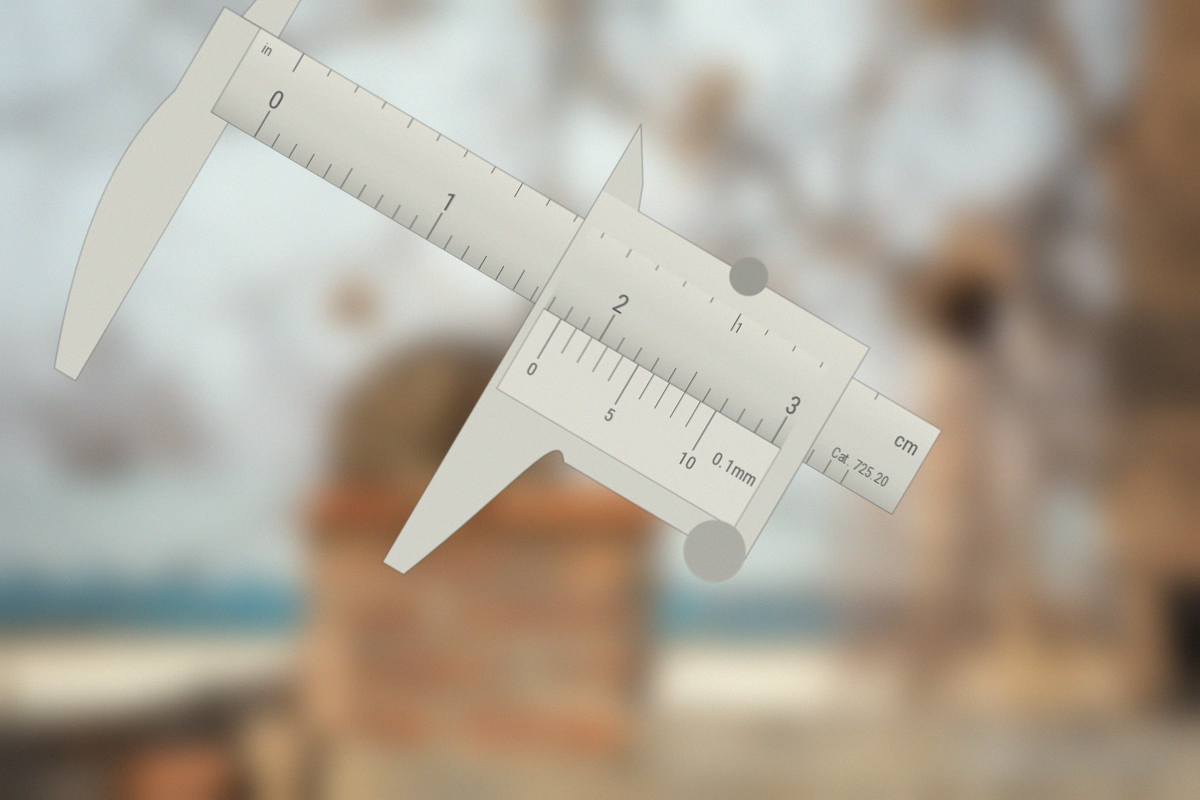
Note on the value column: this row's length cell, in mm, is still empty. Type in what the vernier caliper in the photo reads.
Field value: 17.8 mm
